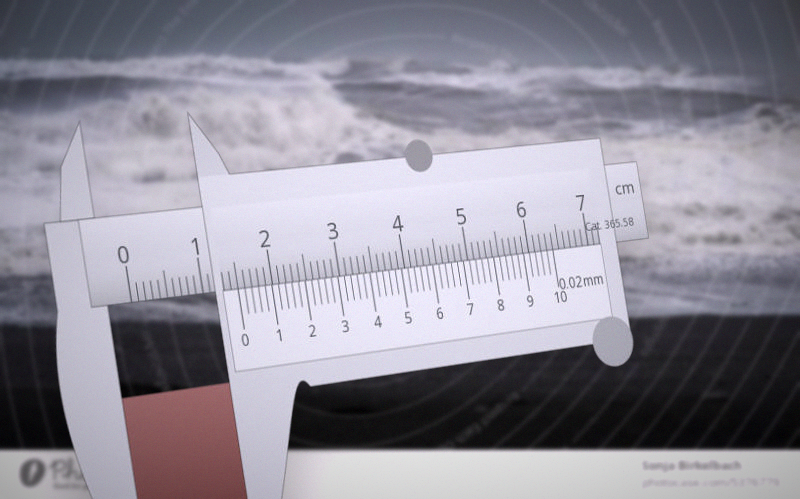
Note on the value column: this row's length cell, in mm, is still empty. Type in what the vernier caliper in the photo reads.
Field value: 15.0 mm
